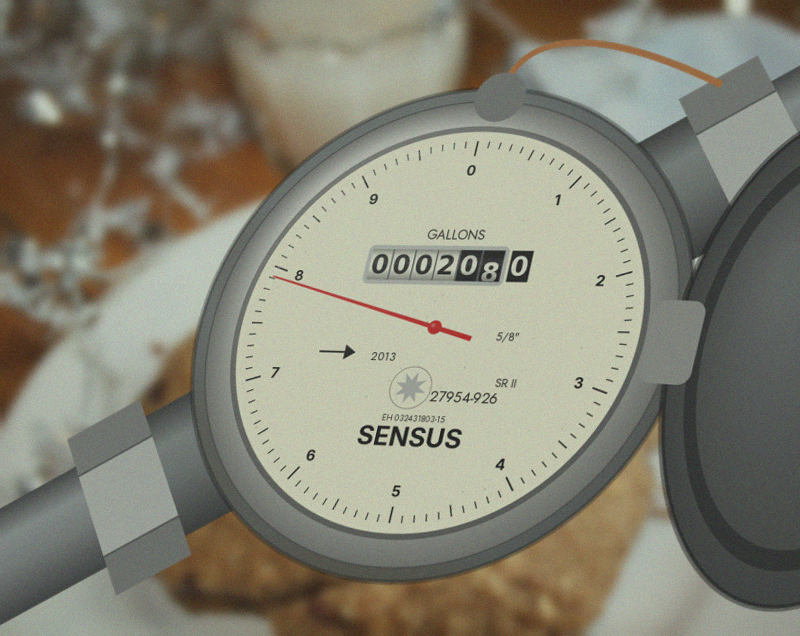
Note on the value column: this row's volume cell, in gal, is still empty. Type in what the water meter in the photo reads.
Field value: 2077.9 gal
